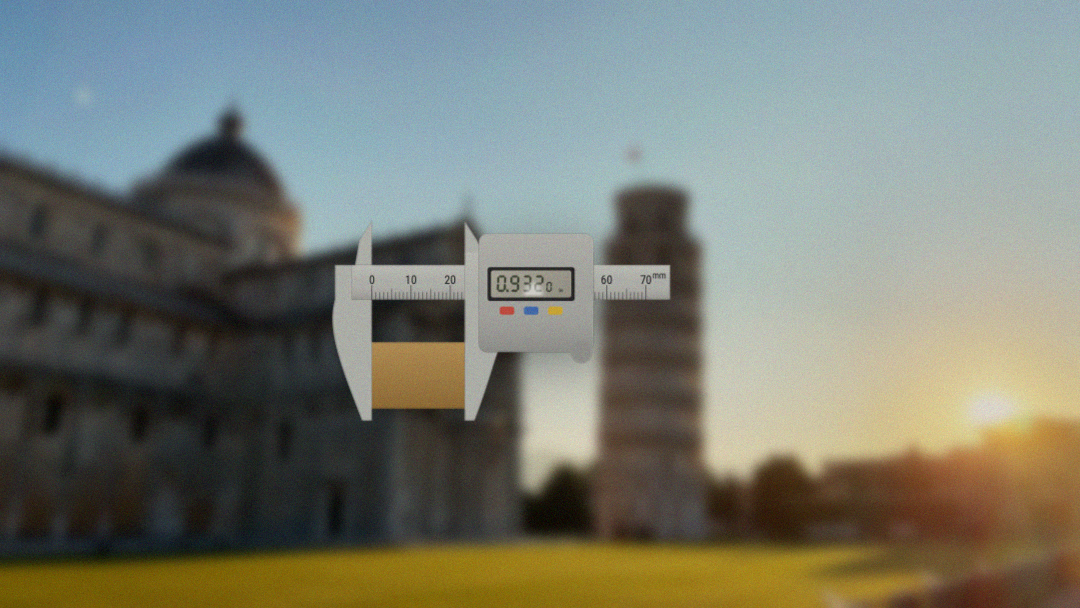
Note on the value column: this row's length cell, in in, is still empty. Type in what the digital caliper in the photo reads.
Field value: 0.9320 in
